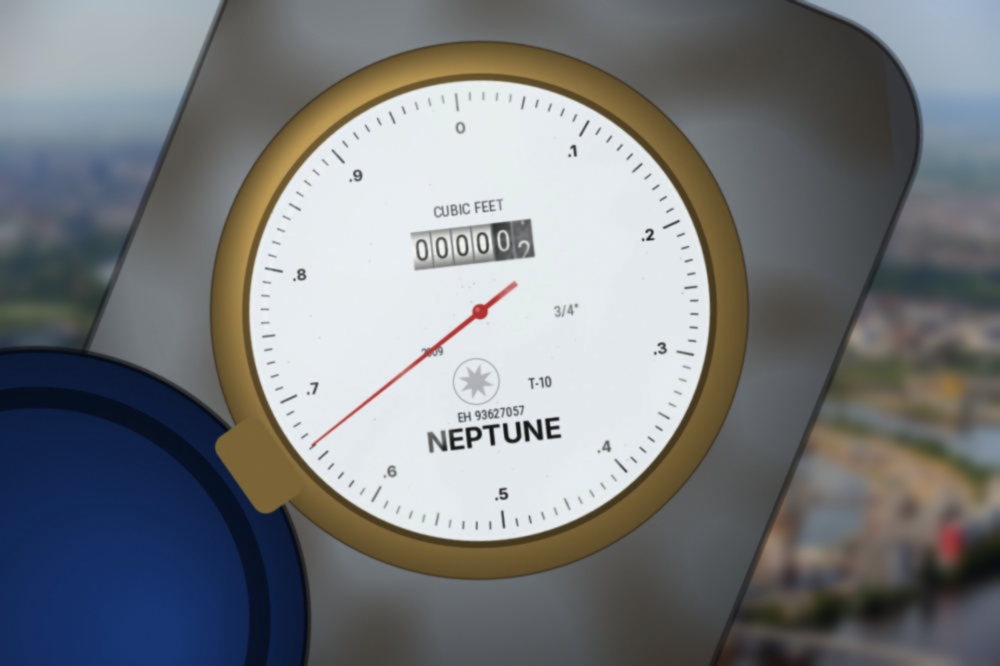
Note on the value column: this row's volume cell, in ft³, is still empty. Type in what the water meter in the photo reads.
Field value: 1.66 ft³
